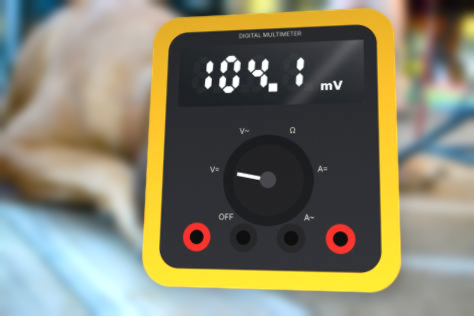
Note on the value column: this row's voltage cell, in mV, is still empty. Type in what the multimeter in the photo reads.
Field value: 104.1 mV
